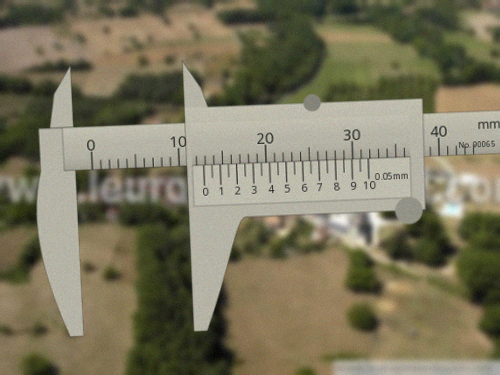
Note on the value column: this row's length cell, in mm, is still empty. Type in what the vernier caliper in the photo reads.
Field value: 12.8 mm
